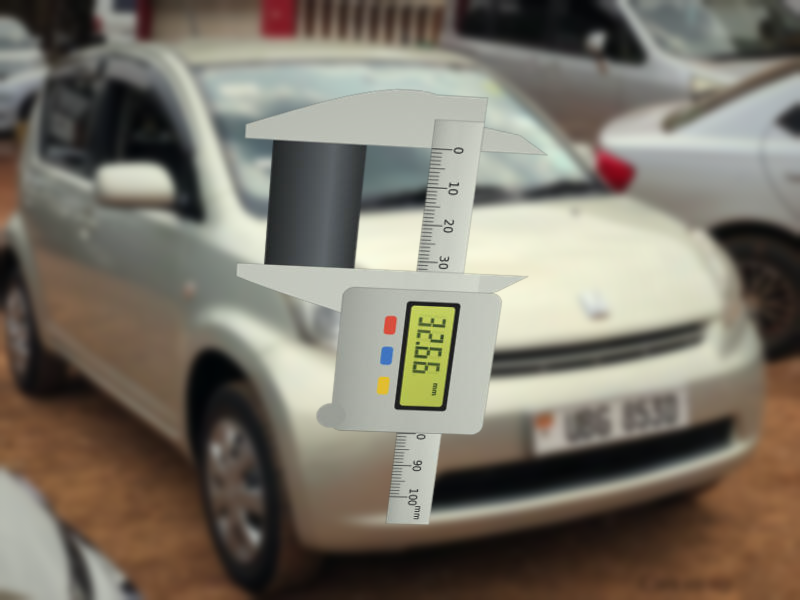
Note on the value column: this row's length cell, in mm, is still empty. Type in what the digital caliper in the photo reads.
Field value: 32.66 mm
